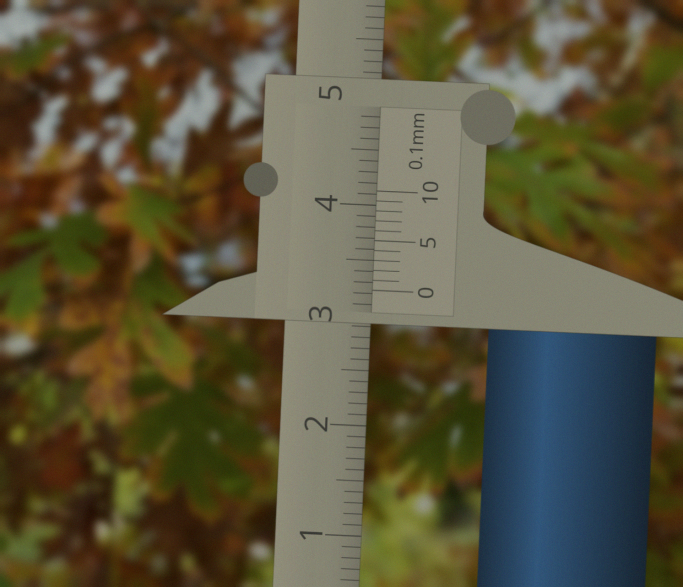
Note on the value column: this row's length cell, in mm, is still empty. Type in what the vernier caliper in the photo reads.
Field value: 32.3 mm
